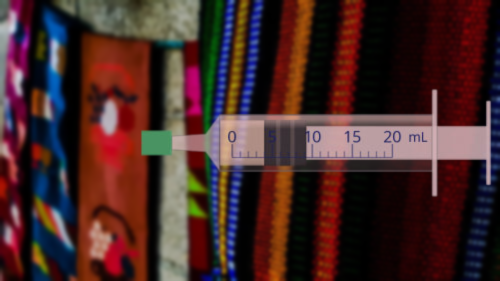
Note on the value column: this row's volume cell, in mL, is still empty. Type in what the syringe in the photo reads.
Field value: 4 mL
